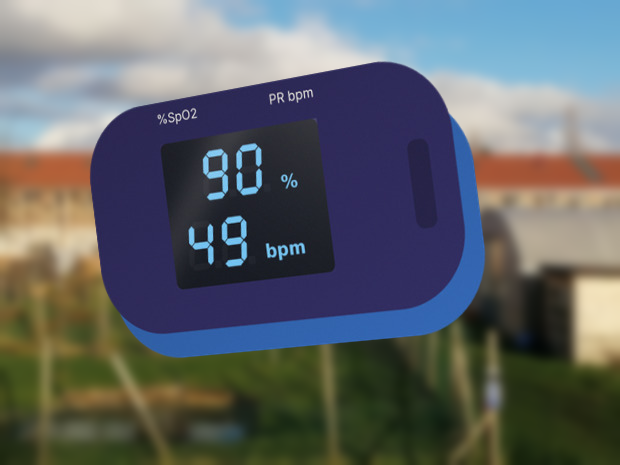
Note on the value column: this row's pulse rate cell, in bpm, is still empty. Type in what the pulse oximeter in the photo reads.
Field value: 49 bpm
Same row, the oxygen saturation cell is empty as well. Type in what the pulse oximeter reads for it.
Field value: 90 %
